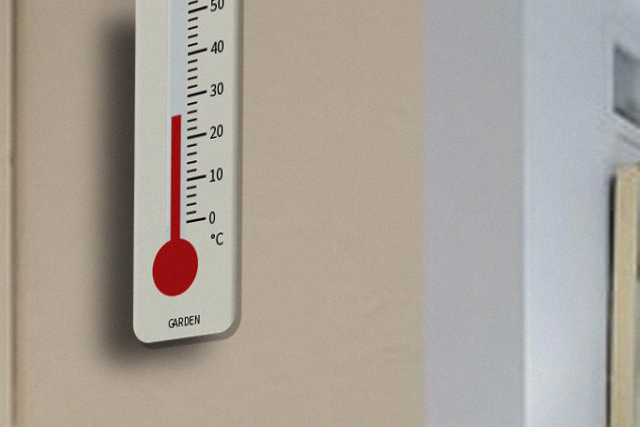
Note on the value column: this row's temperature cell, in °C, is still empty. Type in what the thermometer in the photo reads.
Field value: 26 °C
